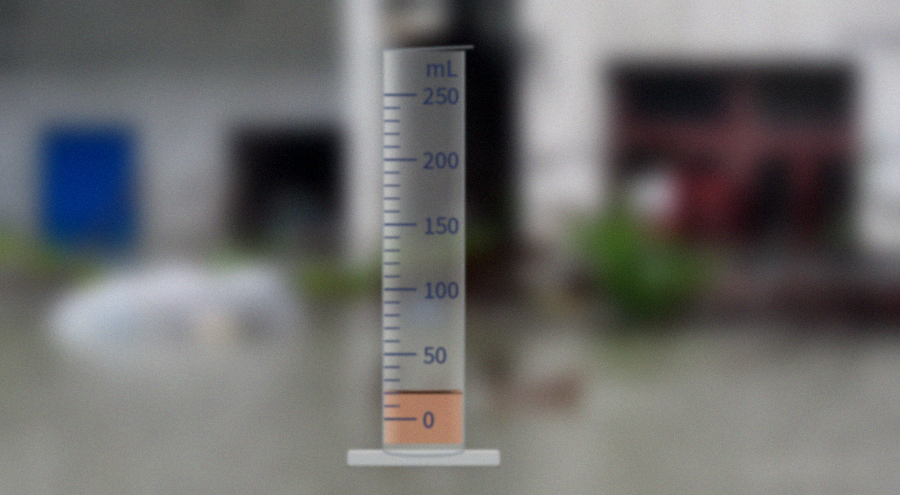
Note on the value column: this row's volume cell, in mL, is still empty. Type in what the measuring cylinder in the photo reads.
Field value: 20 mL
